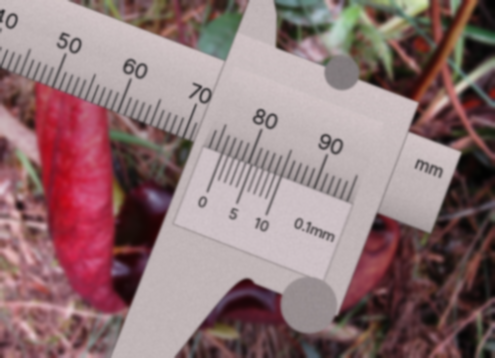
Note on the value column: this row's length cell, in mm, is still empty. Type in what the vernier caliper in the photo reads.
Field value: 76.0 mm
